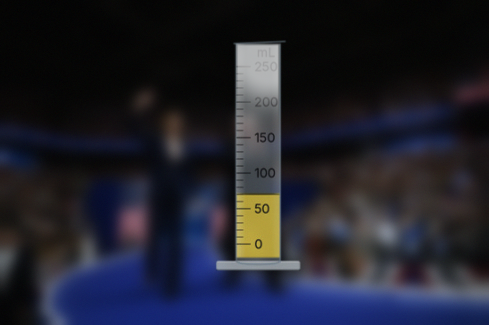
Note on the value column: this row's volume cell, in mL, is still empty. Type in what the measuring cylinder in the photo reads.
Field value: 70 mL
